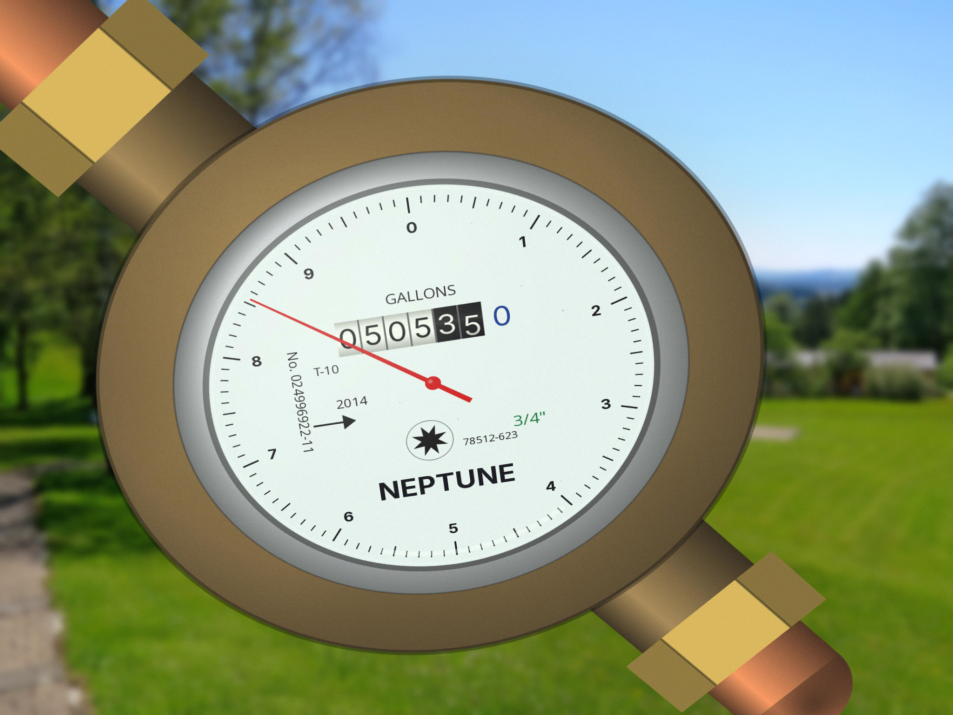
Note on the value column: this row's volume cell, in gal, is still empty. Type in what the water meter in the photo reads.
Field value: 505348.5 gal
